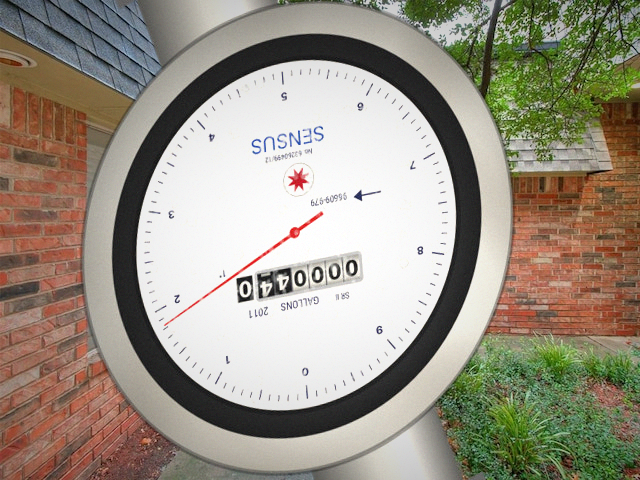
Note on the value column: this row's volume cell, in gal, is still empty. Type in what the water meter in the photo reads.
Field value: 441.8 gal
